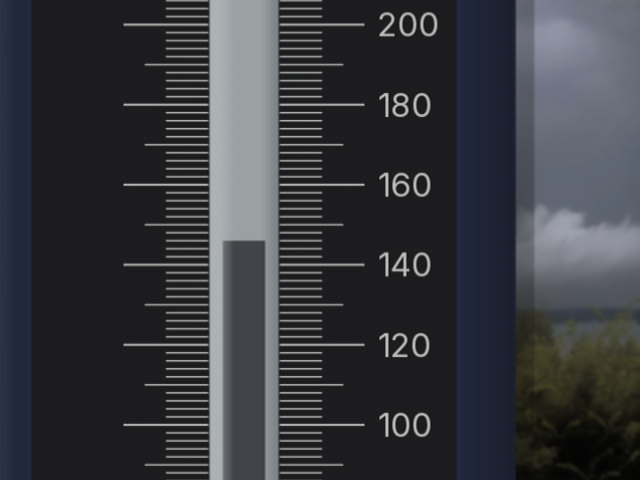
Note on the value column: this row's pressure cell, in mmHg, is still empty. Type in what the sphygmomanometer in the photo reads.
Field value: 146 mmHg
